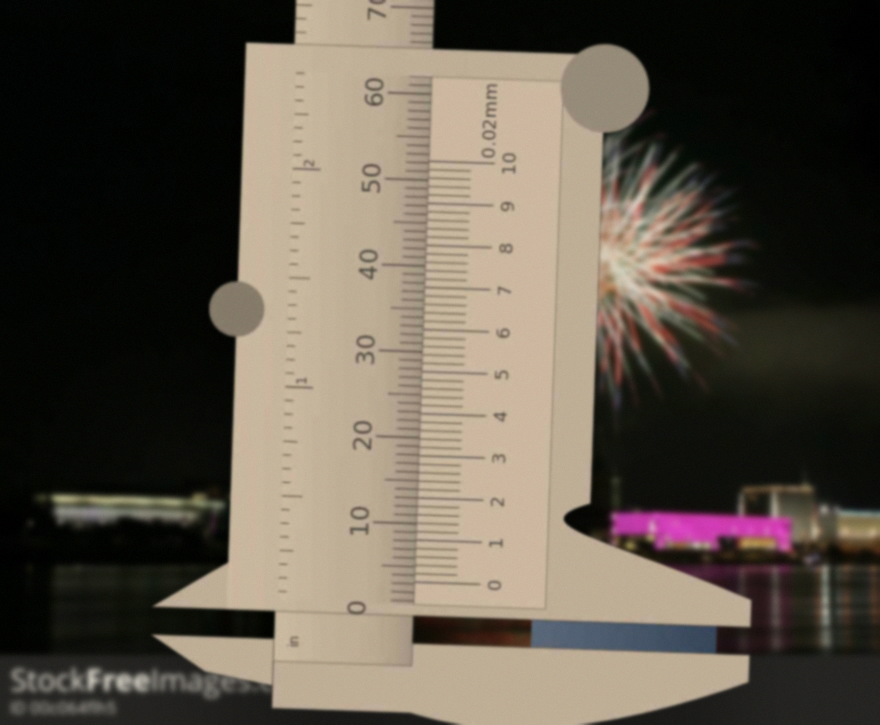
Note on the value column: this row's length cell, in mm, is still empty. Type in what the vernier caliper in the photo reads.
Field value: 3.2 mm
